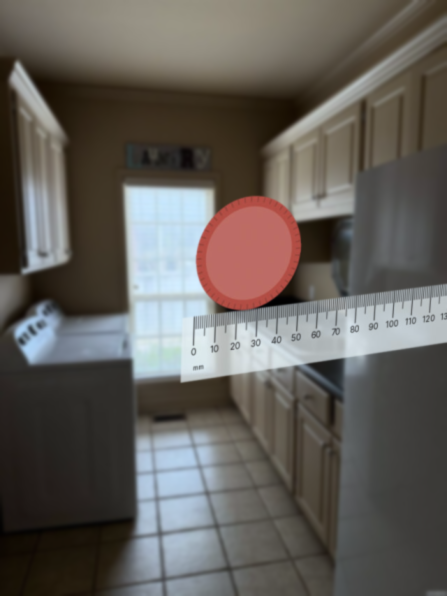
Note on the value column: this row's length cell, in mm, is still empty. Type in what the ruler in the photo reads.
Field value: 50 mm
